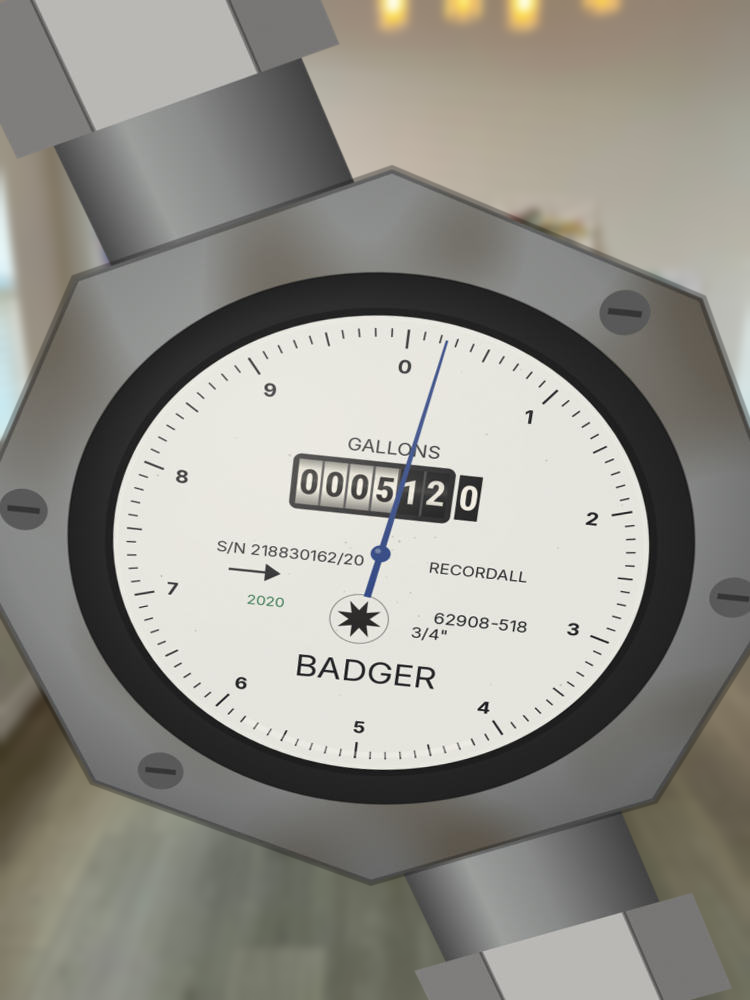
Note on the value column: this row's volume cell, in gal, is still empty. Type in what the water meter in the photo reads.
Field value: 5120.2 gal
